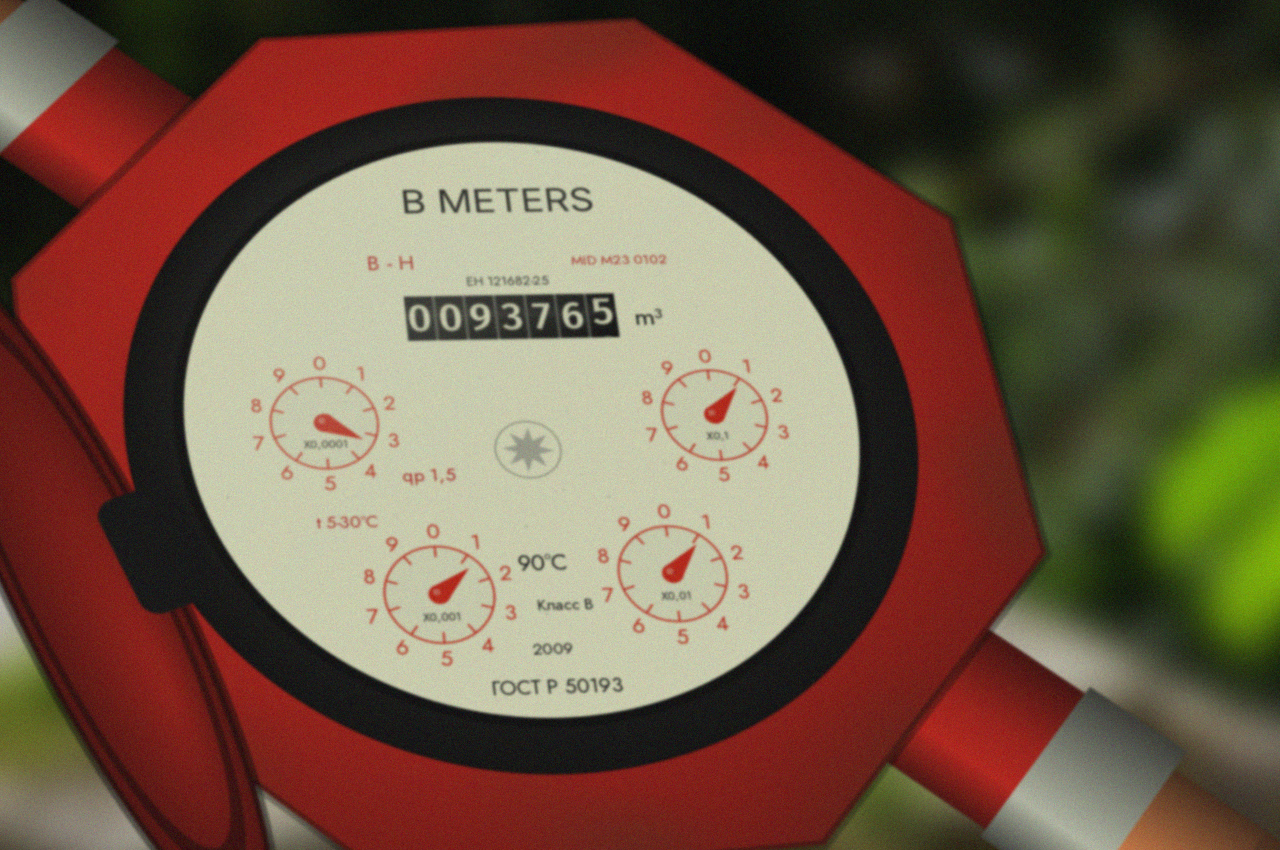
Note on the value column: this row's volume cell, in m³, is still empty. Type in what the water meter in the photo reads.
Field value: 93765.1113 m³
